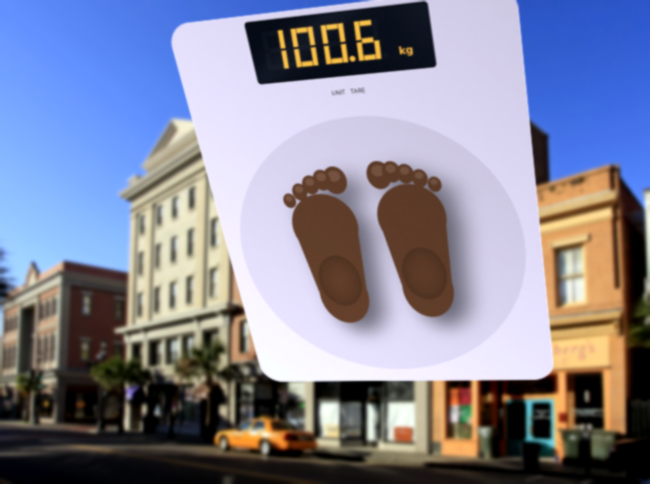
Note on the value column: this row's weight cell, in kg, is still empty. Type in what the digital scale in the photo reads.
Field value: 100.6 kg
